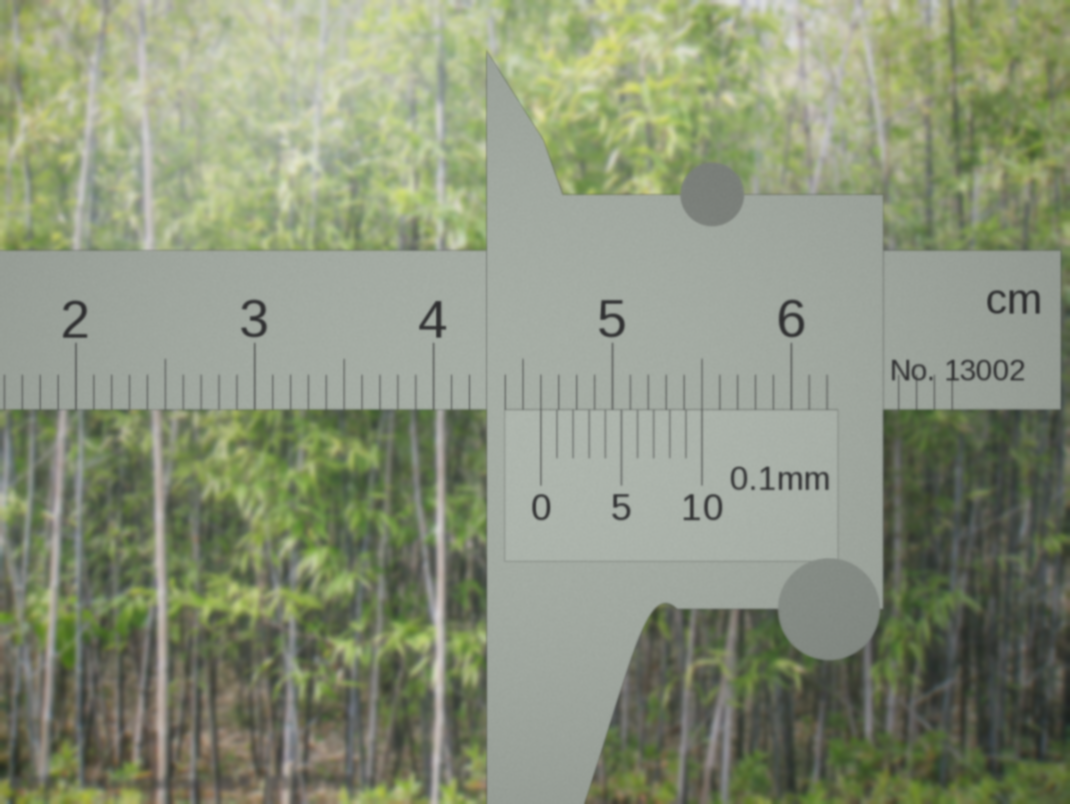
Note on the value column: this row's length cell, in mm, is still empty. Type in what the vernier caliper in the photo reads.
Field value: 46.0 mm
